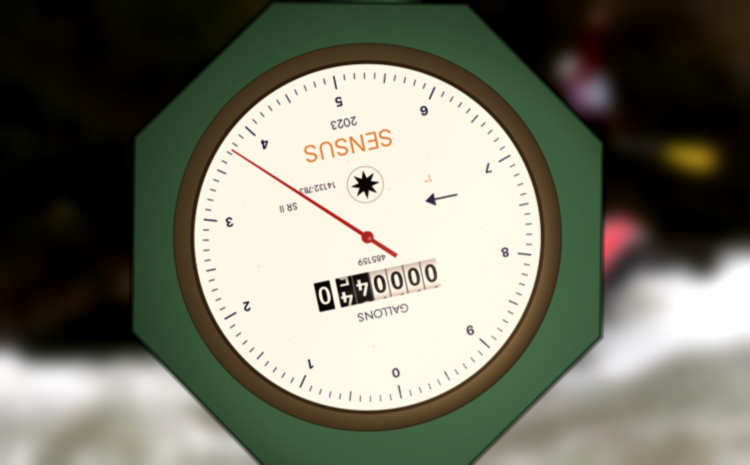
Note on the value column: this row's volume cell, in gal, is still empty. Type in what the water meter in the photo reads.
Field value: 443.7 gal
